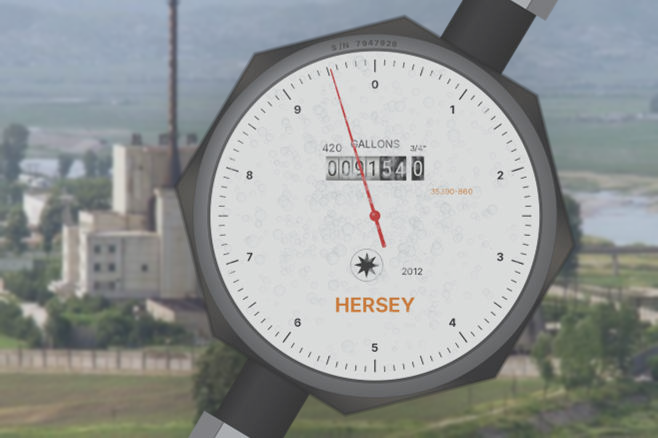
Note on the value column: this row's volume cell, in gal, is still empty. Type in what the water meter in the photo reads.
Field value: 91539.5 gal
